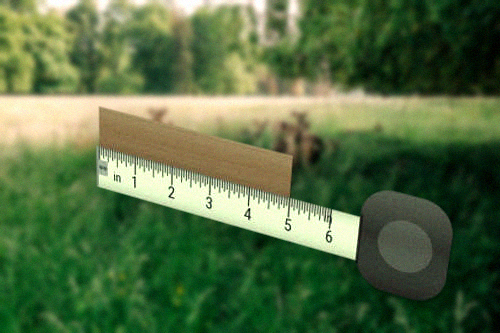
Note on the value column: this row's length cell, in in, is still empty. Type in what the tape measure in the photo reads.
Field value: 5 in
